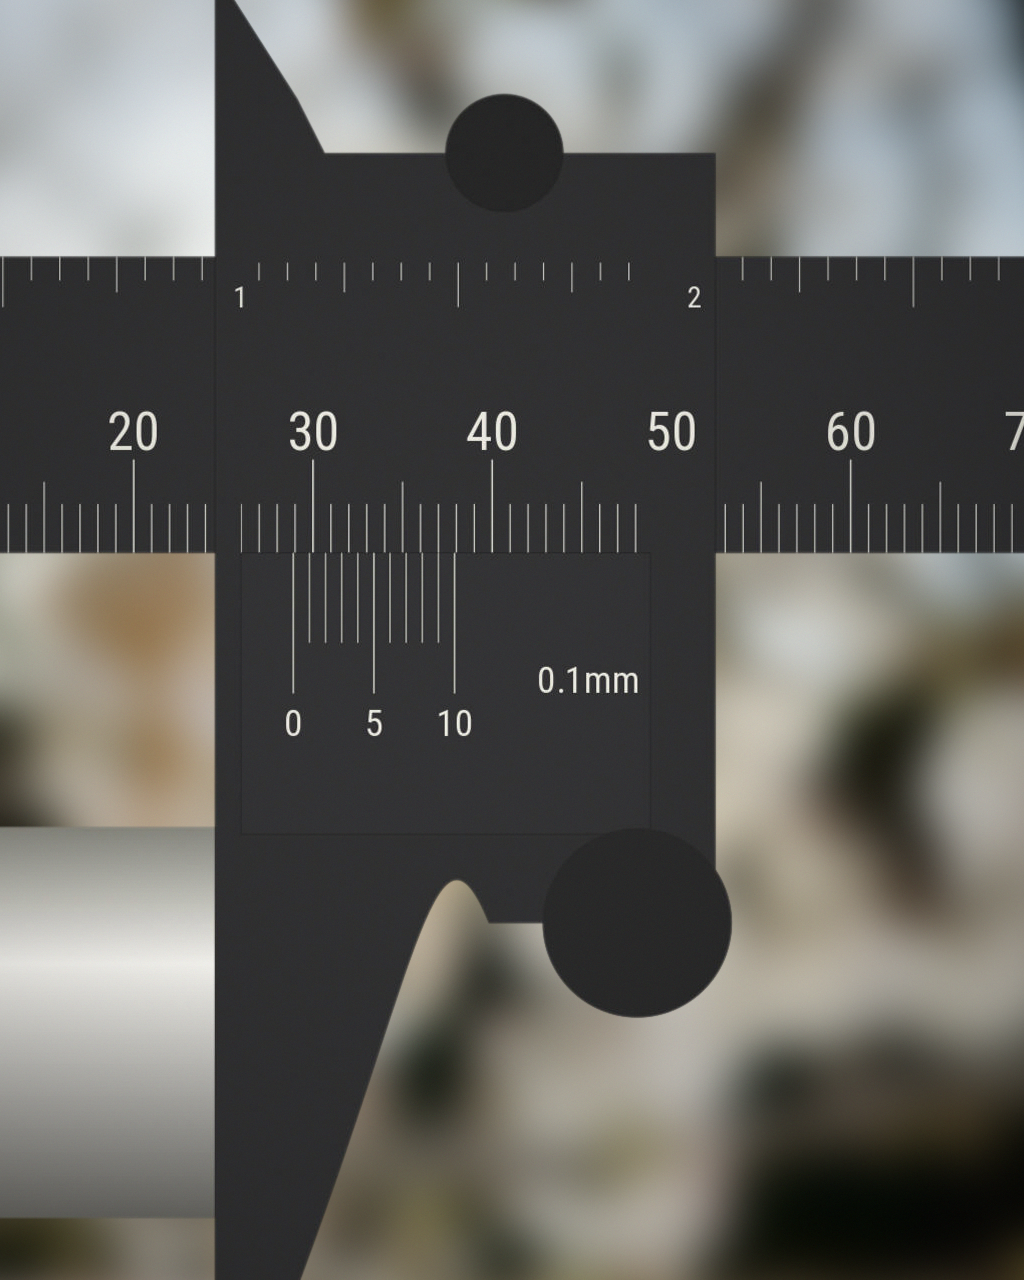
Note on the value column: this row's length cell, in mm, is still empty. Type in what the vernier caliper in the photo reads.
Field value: 28.9 mm
